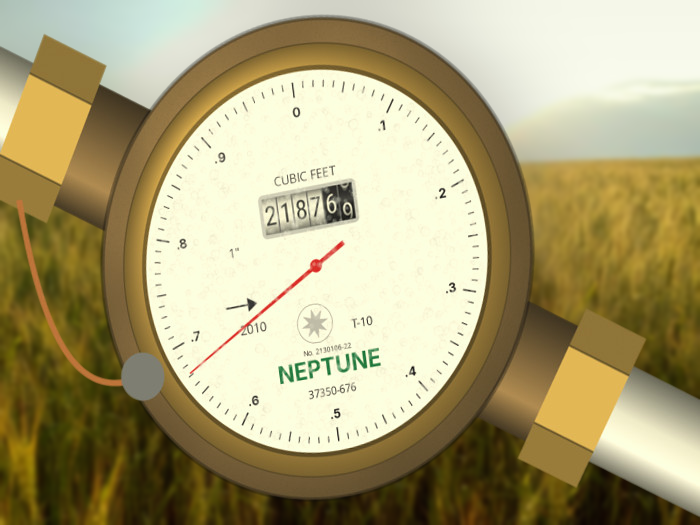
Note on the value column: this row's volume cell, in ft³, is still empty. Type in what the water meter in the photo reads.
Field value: 218768.67 ft³
